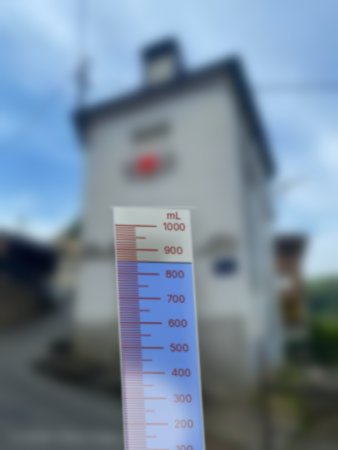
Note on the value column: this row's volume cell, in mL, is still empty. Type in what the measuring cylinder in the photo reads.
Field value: 850 mL
